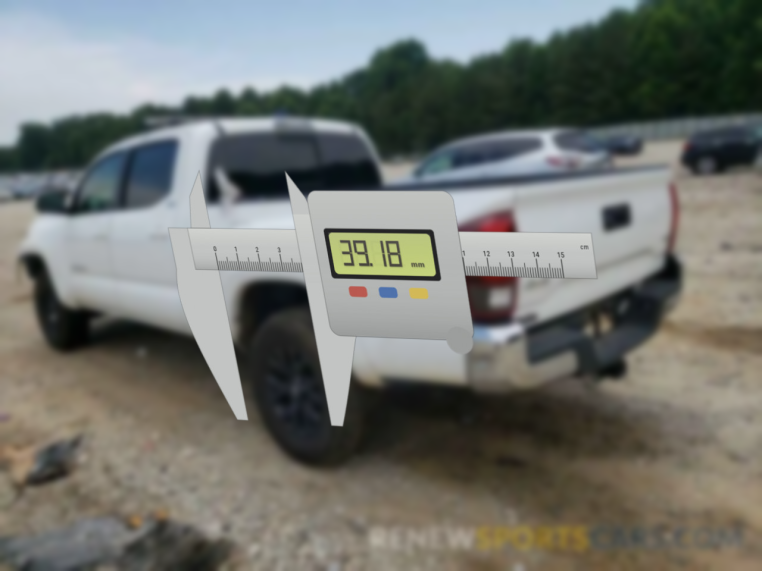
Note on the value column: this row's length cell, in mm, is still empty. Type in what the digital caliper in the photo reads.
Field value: 39.18 mm
